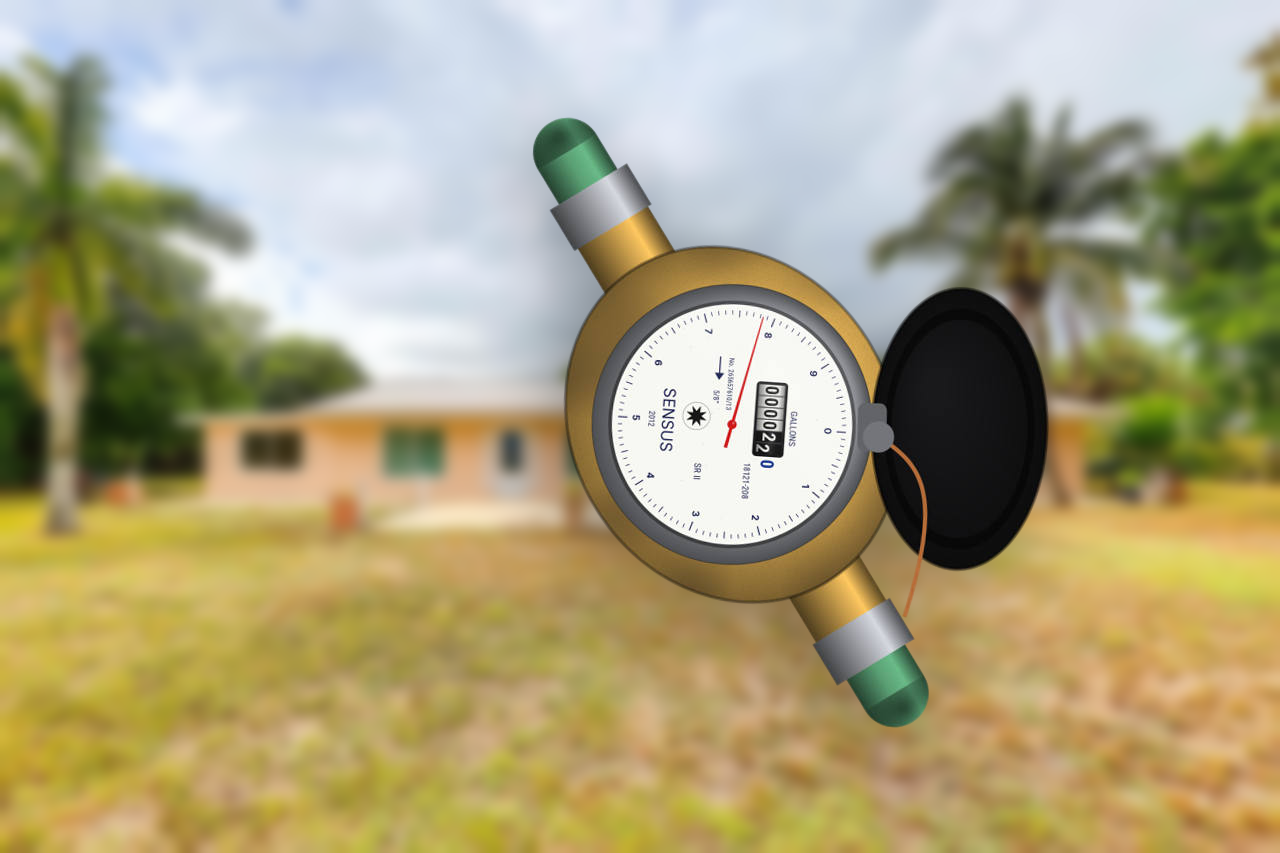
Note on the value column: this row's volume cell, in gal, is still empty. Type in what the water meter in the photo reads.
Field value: 217.8 gal
